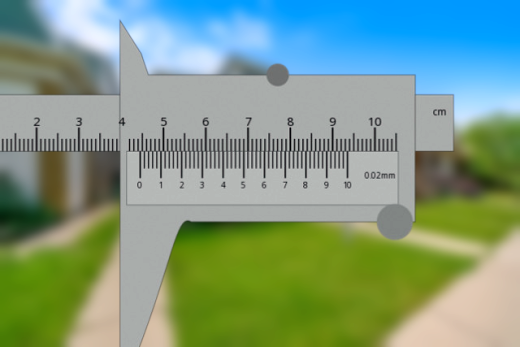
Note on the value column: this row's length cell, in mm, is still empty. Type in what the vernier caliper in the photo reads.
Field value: 44.5 mm
